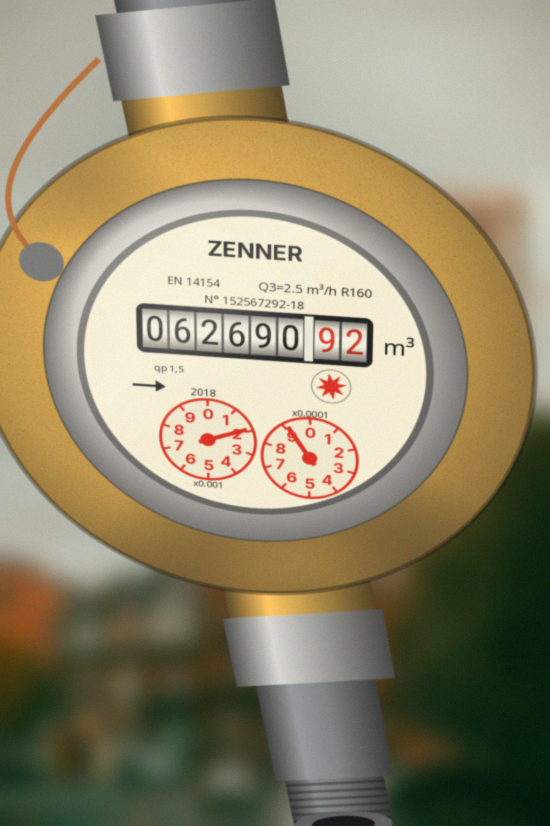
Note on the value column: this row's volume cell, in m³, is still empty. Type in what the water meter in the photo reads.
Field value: 62690.9219 m³
